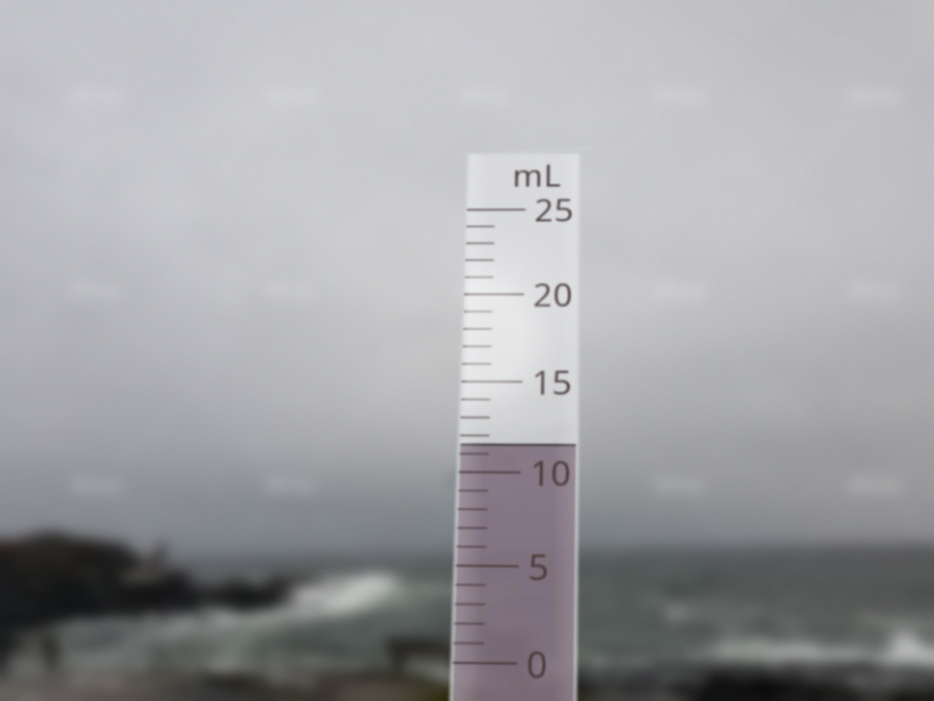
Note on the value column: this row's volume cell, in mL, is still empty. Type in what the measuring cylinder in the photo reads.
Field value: 11.5 mL
